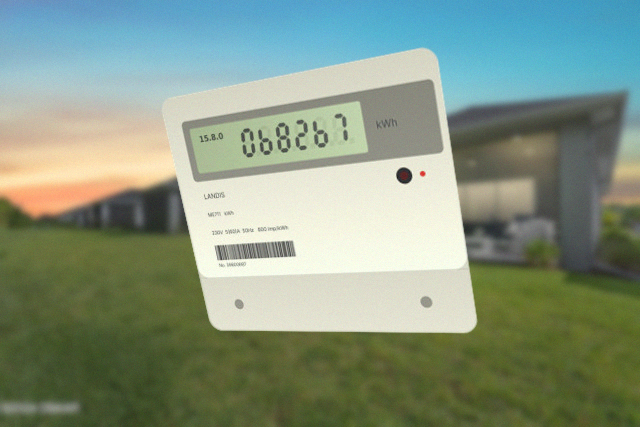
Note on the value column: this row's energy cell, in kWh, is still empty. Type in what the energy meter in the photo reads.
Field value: 68267 kWh
